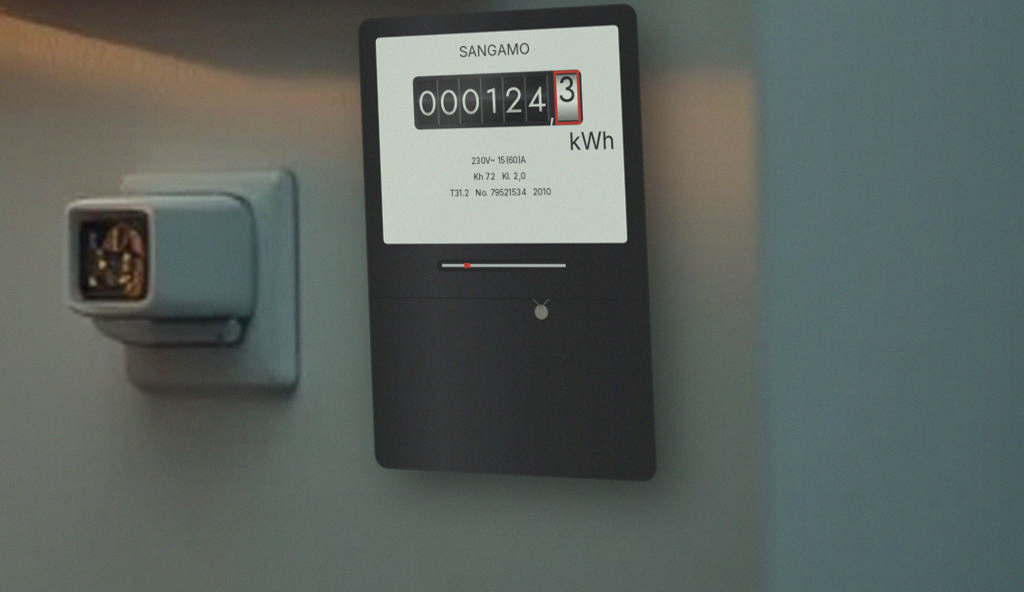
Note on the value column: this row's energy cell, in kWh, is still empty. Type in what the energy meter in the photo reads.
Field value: 124.3 kWh
